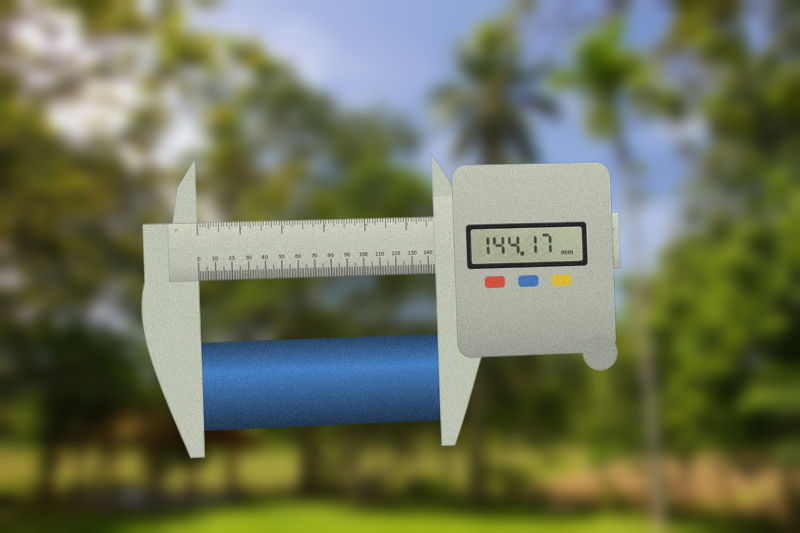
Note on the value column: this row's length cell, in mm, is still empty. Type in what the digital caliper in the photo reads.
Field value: 144.17 mm
